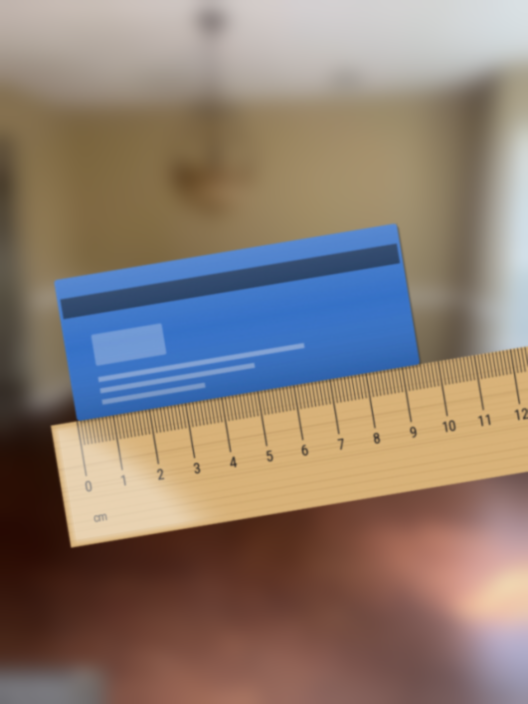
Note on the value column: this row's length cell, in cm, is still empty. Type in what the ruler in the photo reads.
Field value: 9.5 cm
